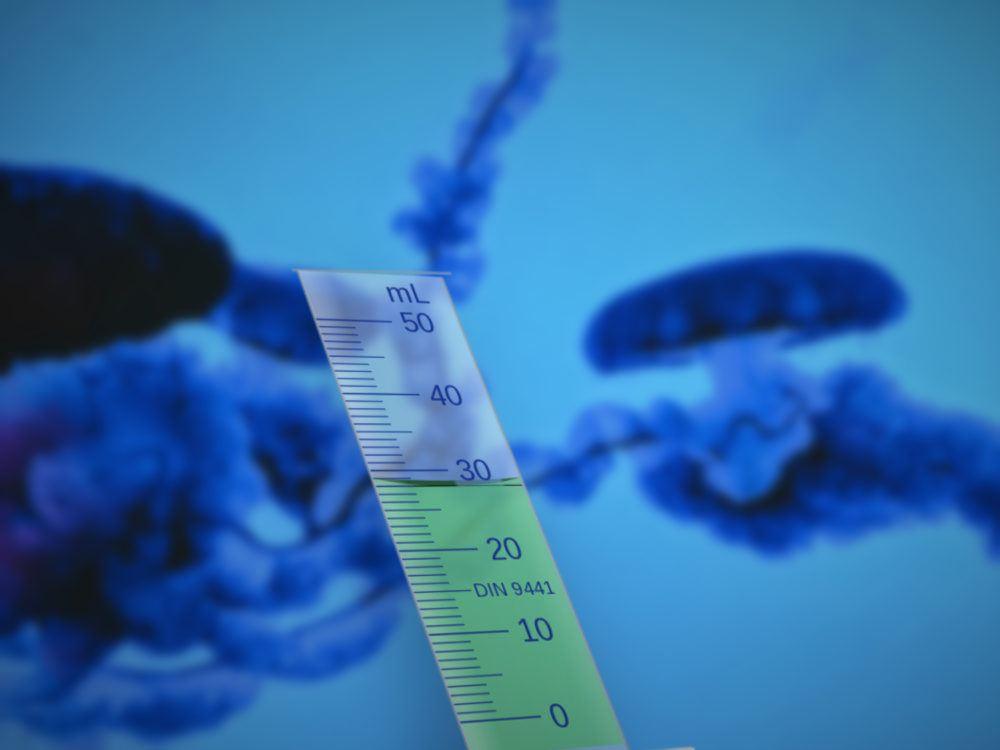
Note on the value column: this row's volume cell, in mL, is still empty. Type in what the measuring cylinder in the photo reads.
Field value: 28 mL
